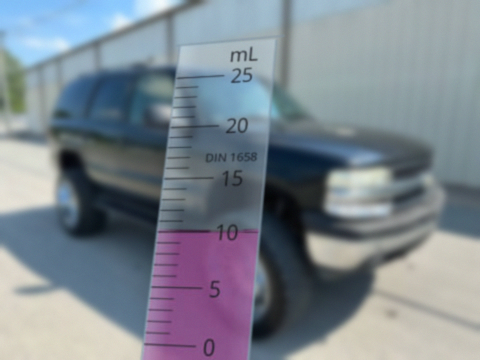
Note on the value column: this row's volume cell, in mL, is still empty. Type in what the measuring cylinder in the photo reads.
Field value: 10 mL
